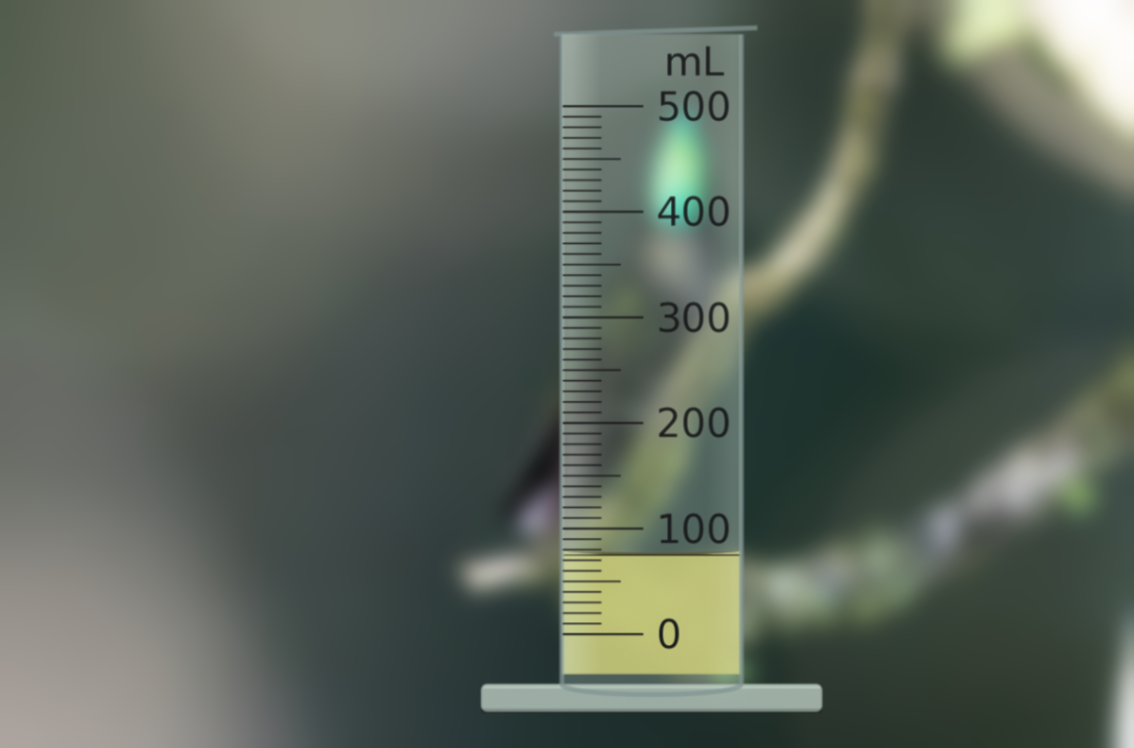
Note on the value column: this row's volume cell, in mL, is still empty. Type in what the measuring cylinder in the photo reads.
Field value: 75 mL
